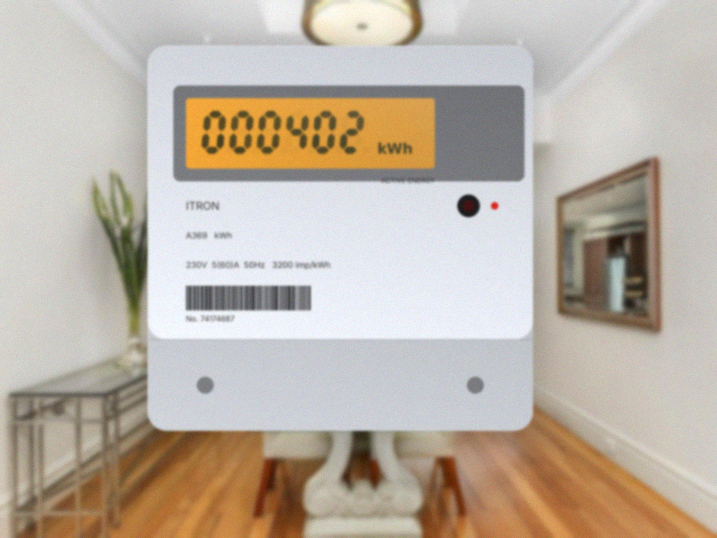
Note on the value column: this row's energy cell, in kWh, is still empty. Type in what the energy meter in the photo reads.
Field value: 402 kWh
